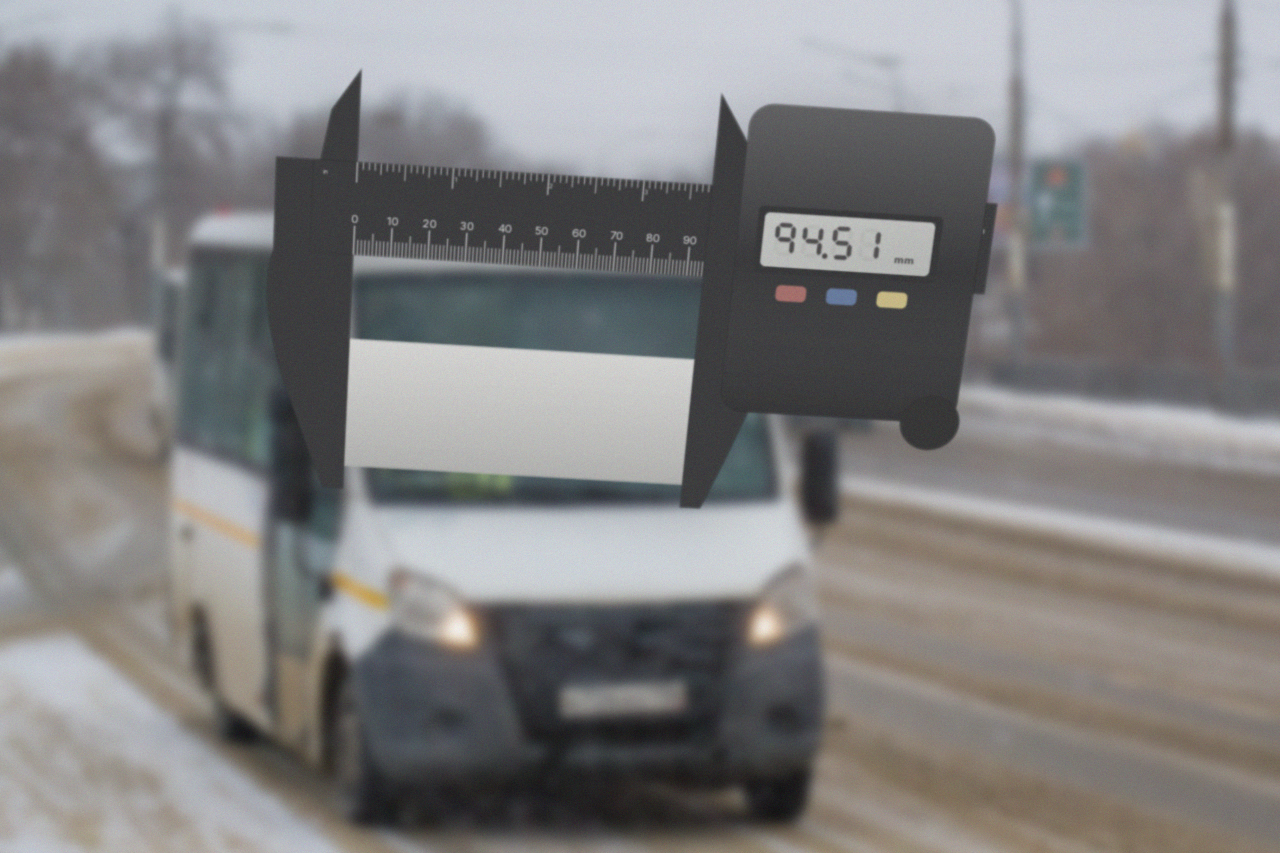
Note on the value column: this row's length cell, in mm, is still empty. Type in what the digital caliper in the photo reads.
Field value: 94.51 mm
